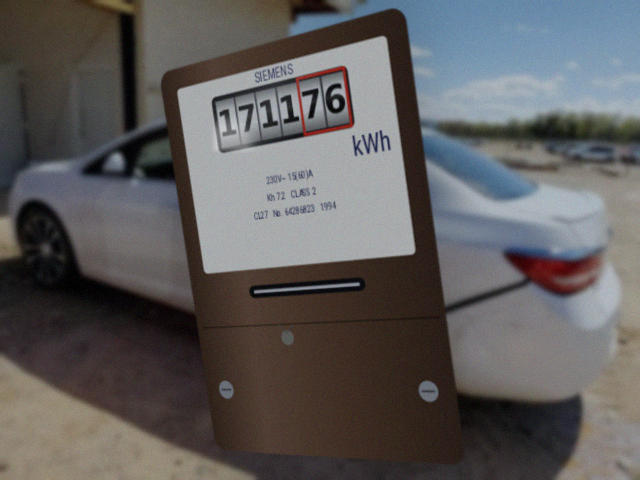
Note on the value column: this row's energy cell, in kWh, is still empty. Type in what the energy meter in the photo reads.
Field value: 1711.76 kWh
